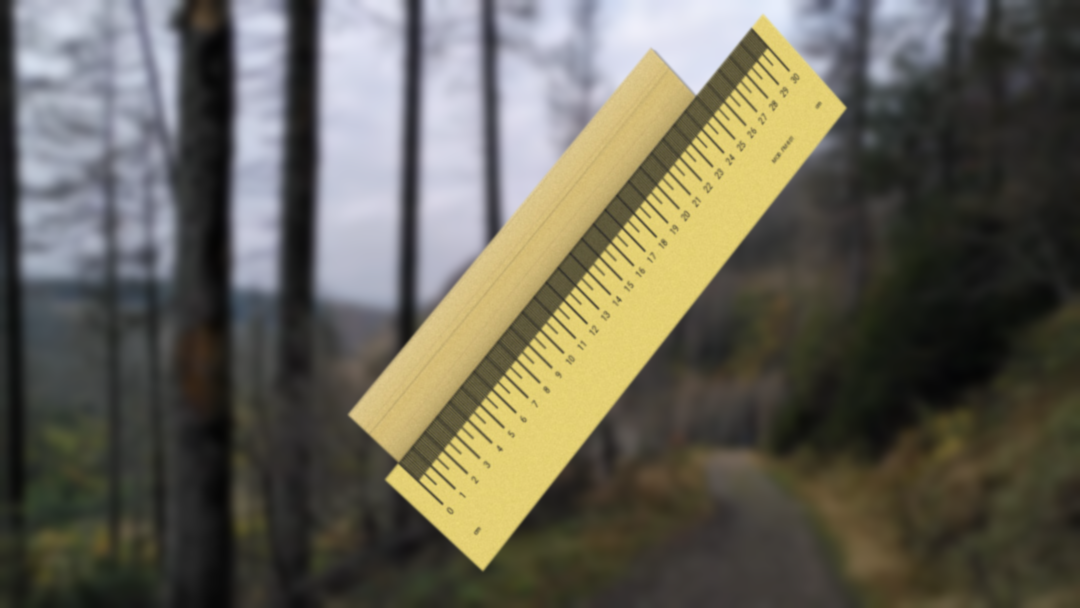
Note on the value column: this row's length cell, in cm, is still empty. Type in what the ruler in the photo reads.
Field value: 25 cm
